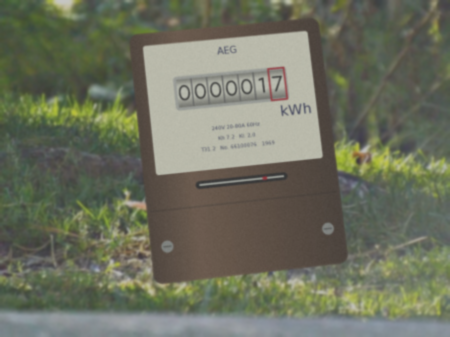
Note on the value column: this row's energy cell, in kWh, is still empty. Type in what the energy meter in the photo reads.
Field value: 1.7 kWh
